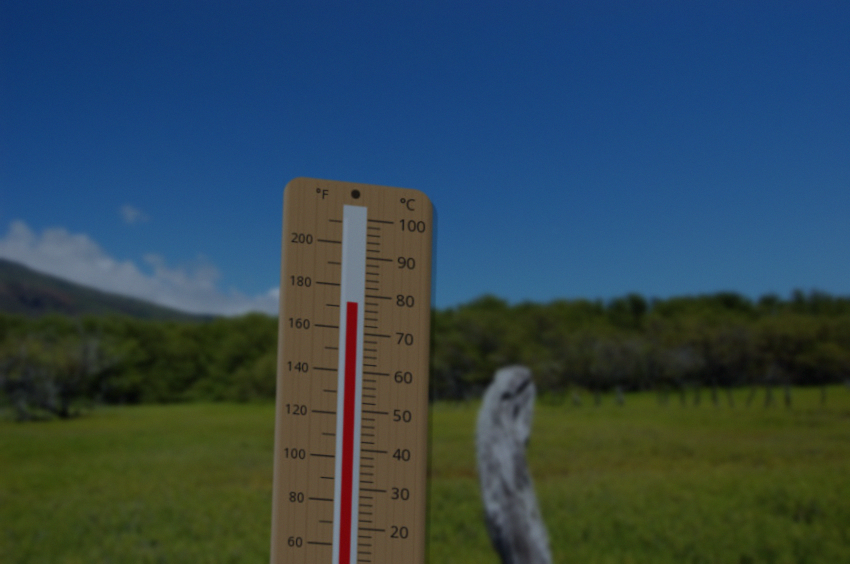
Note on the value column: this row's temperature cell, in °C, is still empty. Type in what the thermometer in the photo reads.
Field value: 78 °C
